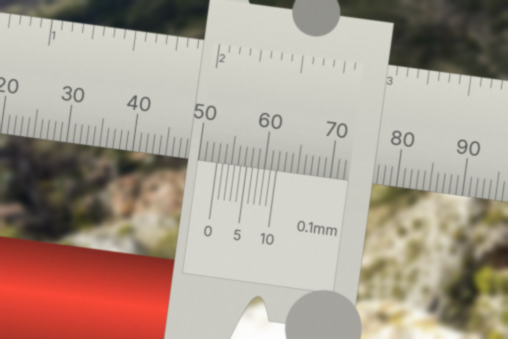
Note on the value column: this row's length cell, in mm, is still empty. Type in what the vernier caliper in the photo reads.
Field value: 52.8 mm
